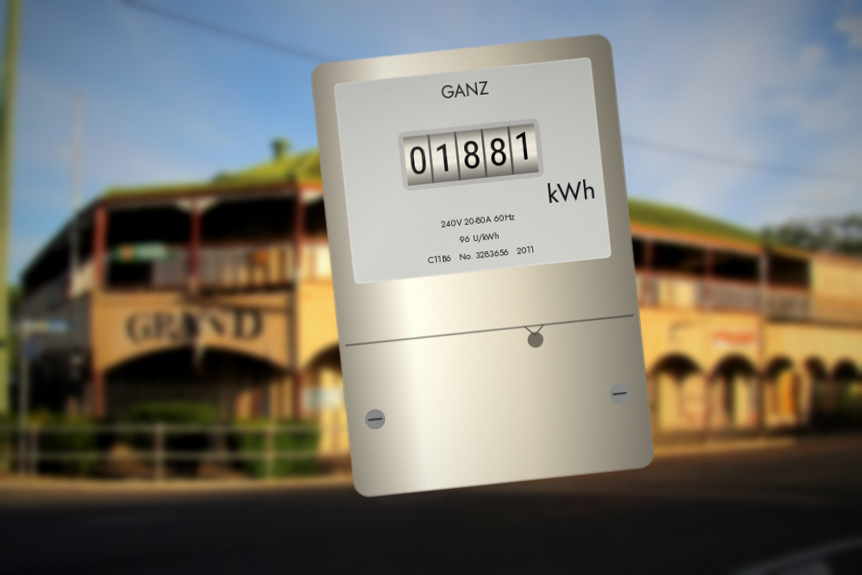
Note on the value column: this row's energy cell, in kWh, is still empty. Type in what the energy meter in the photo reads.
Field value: 1881 kWh
